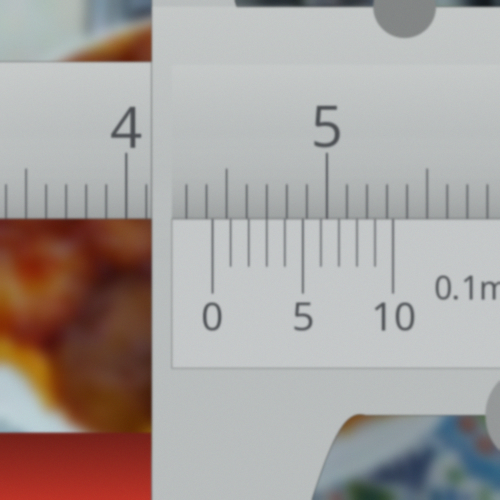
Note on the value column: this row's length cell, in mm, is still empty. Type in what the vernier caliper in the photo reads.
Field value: 44.3 mm
